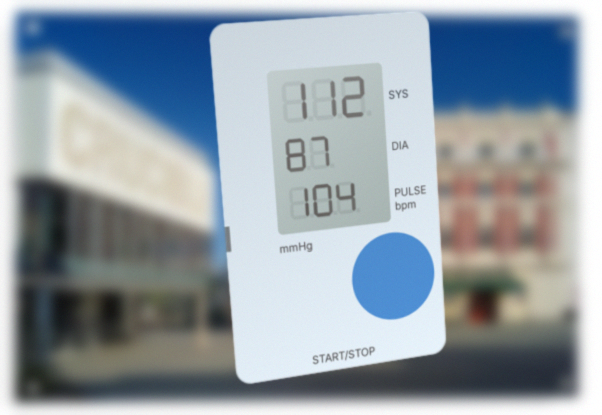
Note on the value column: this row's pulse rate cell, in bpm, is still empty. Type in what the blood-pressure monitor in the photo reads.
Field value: 104 bpm
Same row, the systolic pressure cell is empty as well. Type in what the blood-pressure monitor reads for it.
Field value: 112 mmHg
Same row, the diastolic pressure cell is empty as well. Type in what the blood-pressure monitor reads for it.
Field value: 87 mmHg
